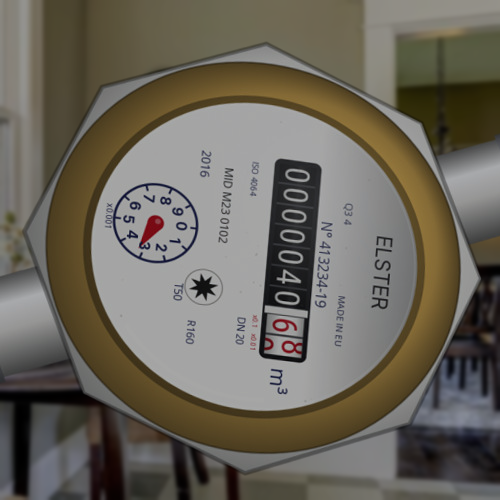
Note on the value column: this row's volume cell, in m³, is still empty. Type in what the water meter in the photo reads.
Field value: 40.683 m³
